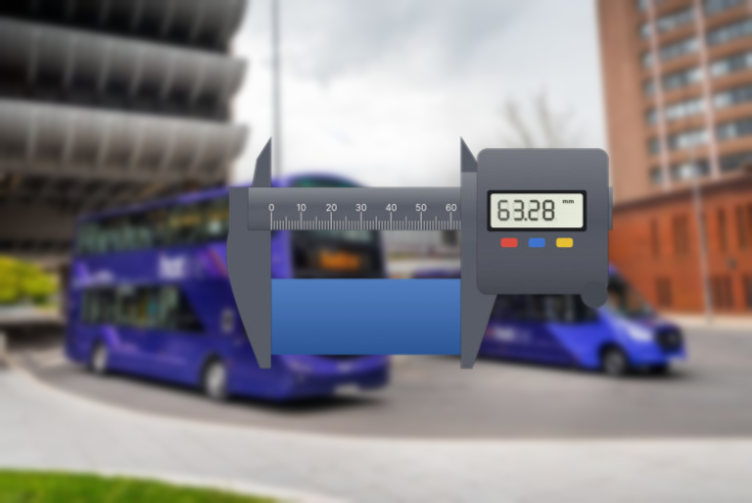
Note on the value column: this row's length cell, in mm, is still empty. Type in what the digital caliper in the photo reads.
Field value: 63.28 mm
